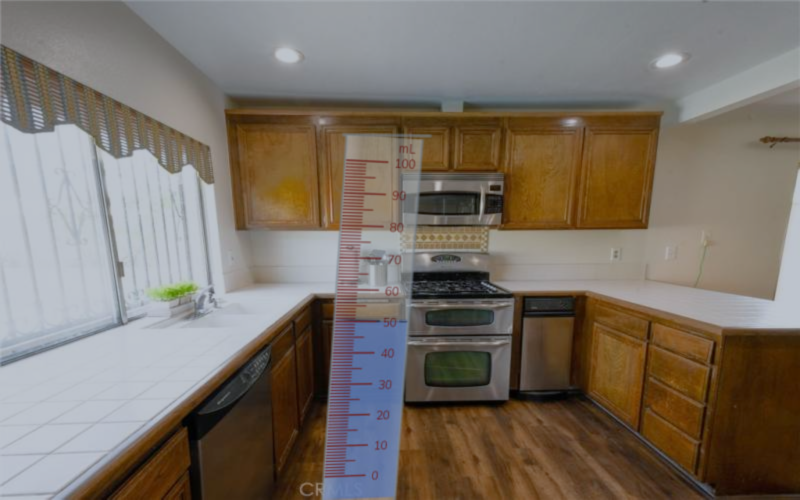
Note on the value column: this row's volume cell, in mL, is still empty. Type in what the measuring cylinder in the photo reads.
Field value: 50 mL
